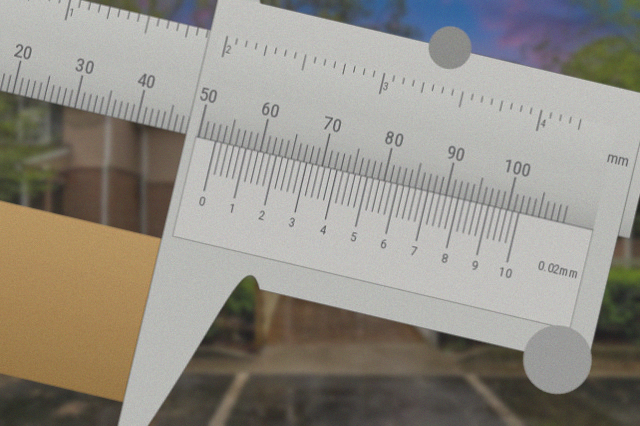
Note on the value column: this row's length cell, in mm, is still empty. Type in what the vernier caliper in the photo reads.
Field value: 52.8 mm
